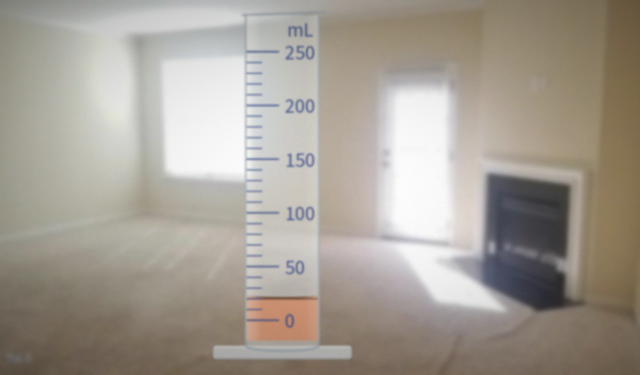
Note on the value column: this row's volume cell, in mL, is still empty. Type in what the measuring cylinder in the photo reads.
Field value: 20 mL
